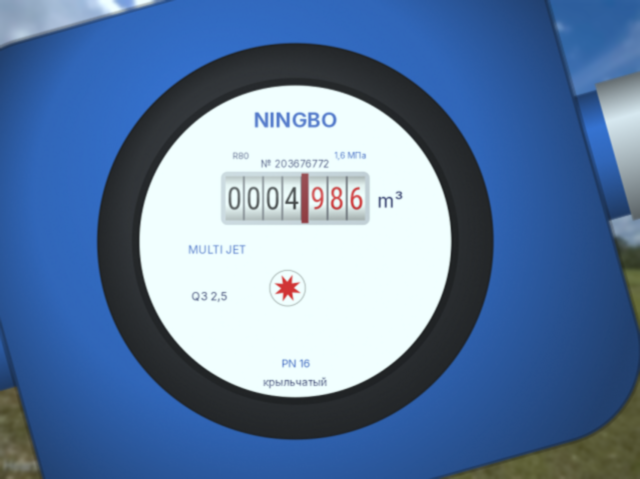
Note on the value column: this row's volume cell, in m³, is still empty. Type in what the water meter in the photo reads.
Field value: 4.986 m³
